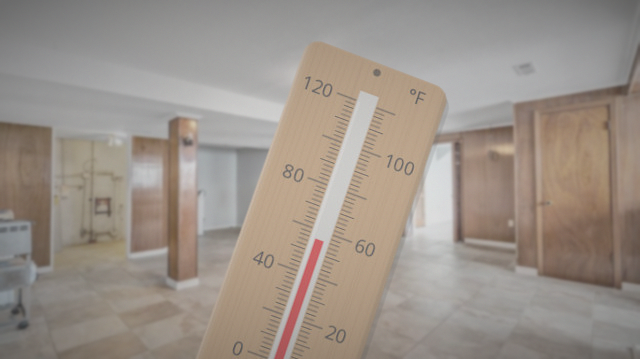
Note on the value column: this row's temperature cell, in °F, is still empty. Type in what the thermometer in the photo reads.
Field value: 56 °F
